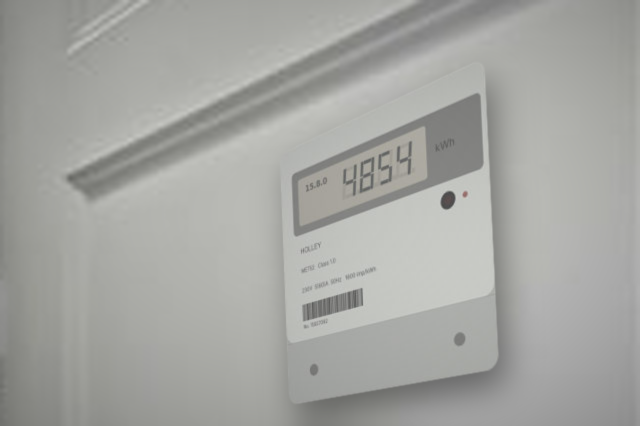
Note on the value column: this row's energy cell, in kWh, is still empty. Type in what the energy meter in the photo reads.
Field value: 4854 kWh
